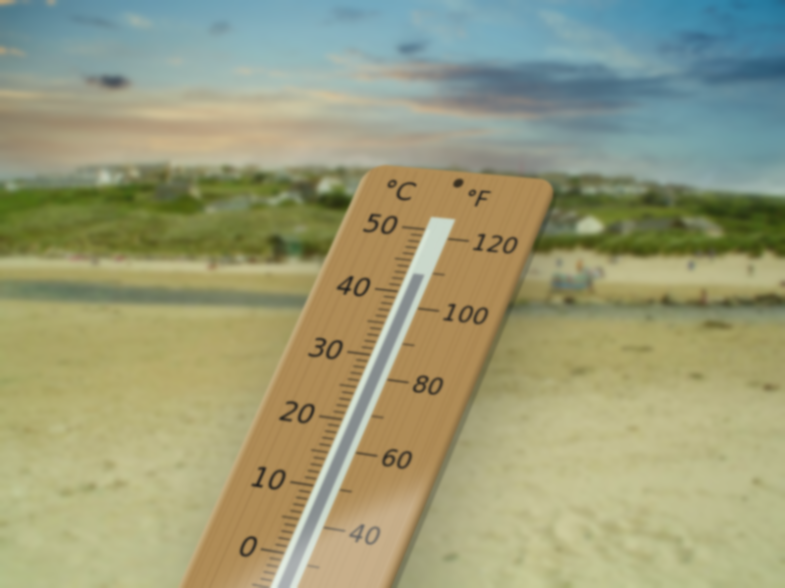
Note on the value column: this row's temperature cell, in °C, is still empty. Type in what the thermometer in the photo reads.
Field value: 43 °C
